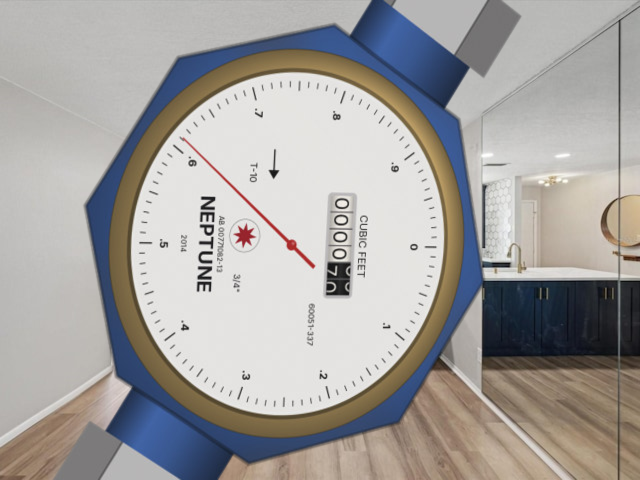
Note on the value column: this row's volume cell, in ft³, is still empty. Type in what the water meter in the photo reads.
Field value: 69.61 ft³
